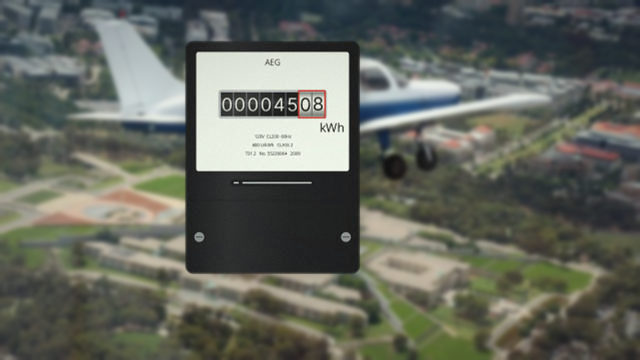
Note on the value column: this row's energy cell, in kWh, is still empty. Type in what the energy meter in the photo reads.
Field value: 45.08 kWh
